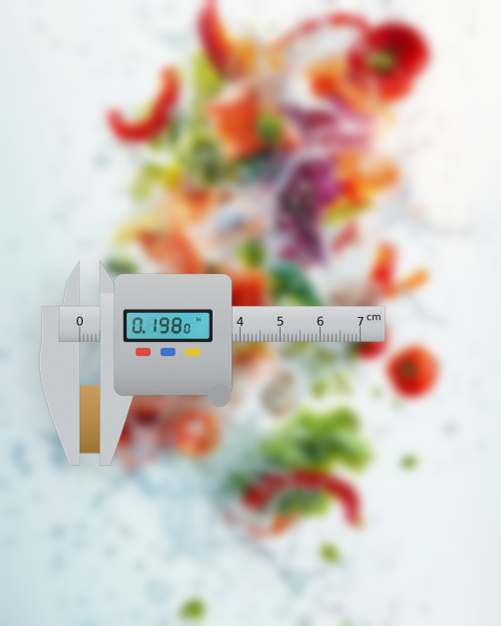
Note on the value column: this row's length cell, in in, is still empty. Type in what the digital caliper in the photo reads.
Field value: 0.1980 in
